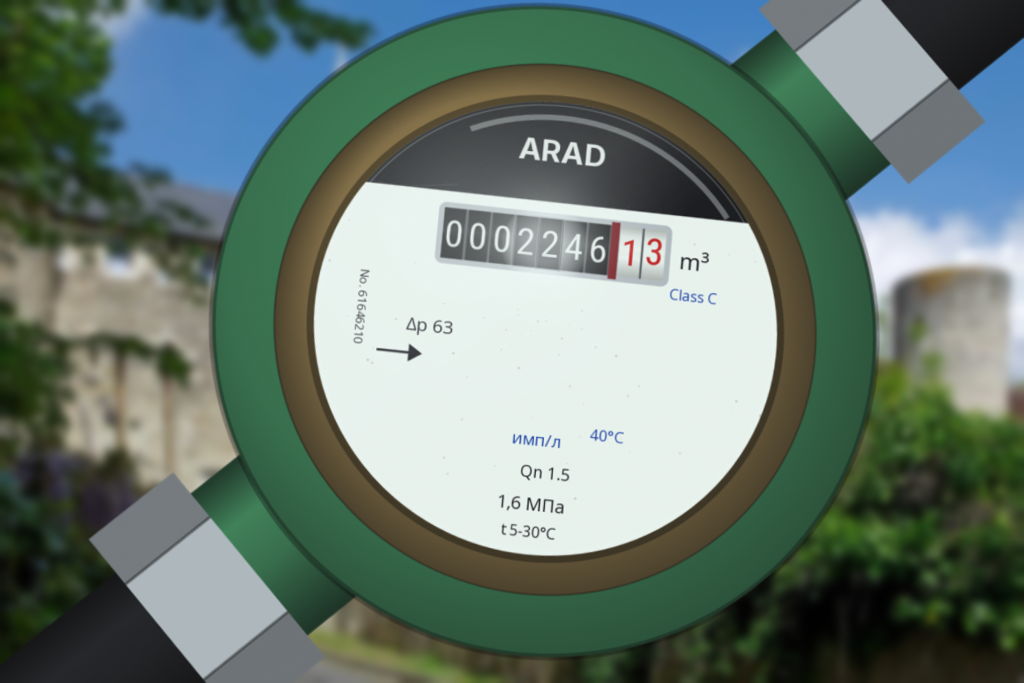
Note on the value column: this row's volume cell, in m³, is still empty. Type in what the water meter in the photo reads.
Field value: 2246.13 m³
